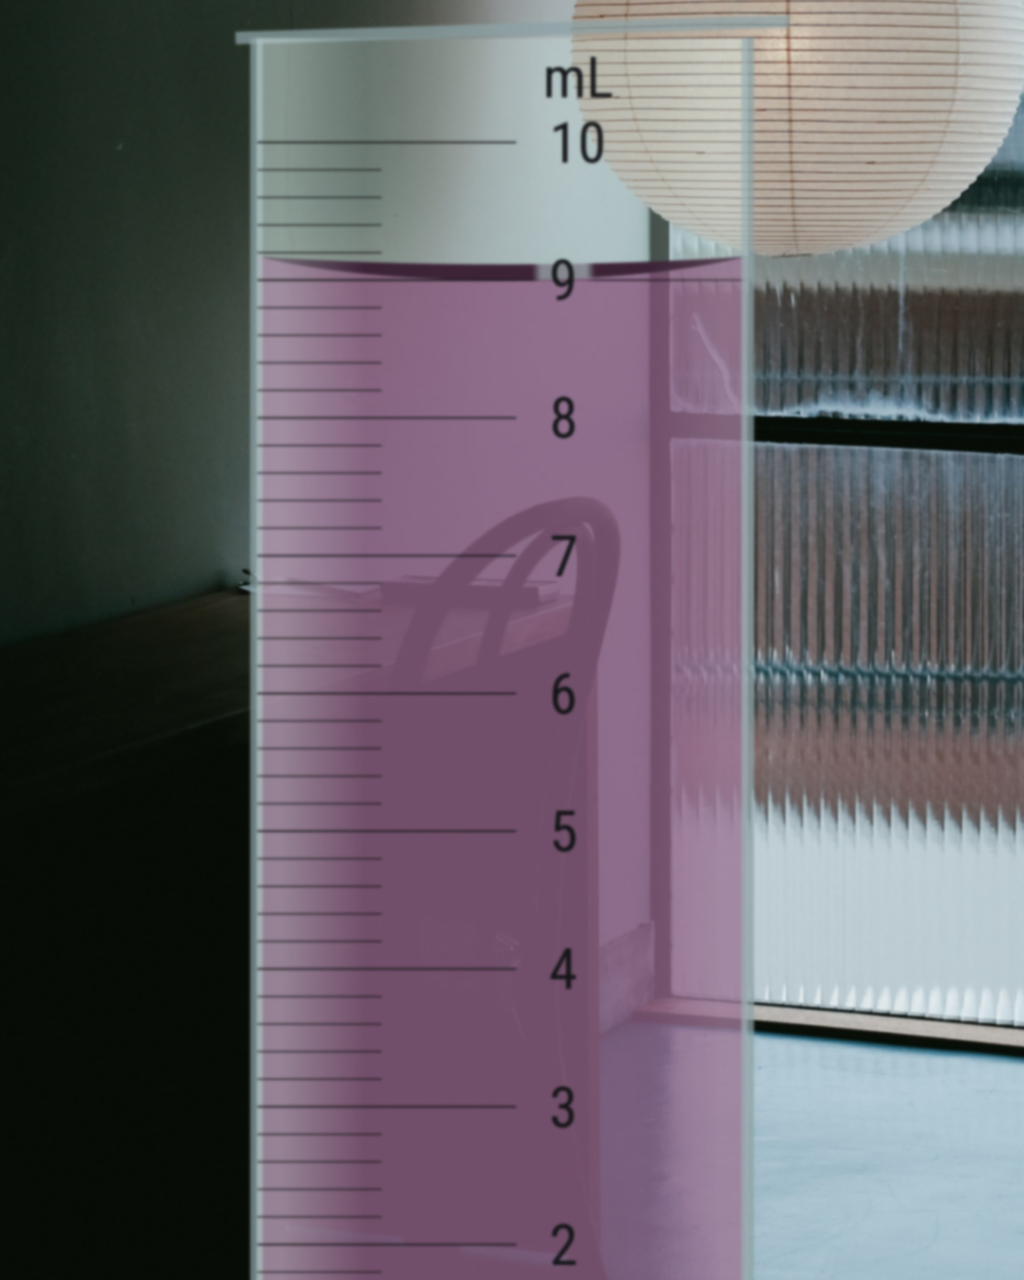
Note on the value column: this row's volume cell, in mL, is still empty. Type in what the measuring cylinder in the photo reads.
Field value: 9 mL
